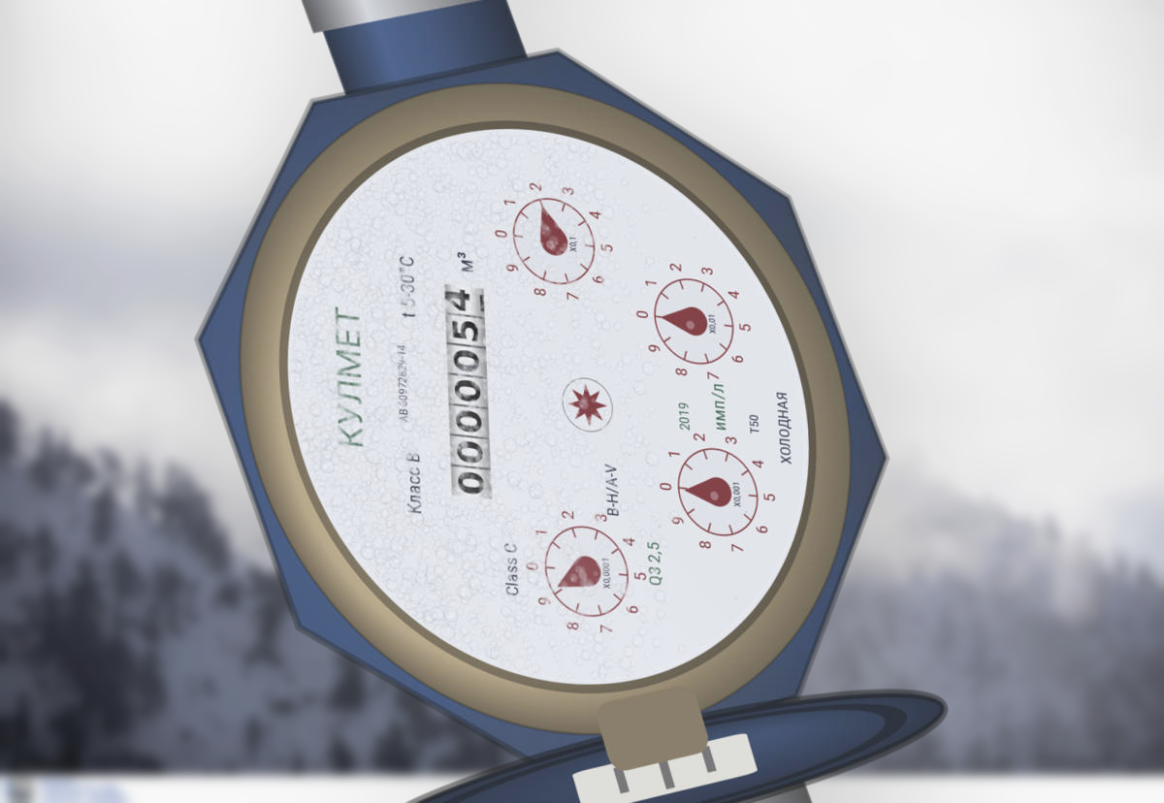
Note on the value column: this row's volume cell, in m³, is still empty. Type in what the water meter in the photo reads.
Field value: 54.1999 m³
